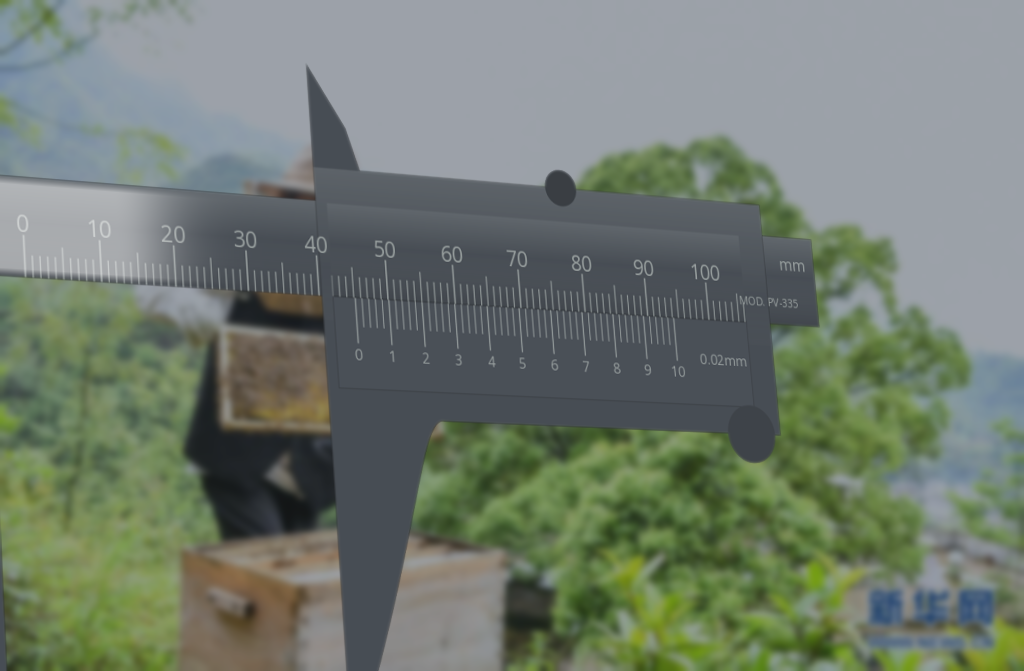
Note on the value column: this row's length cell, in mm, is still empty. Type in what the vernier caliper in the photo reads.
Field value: 45.2 mm
